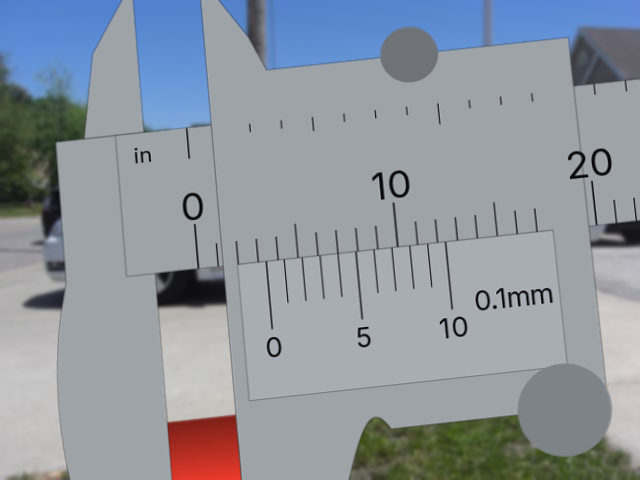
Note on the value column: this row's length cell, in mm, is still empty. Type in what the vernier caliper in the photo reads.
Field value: 3.4 mm
